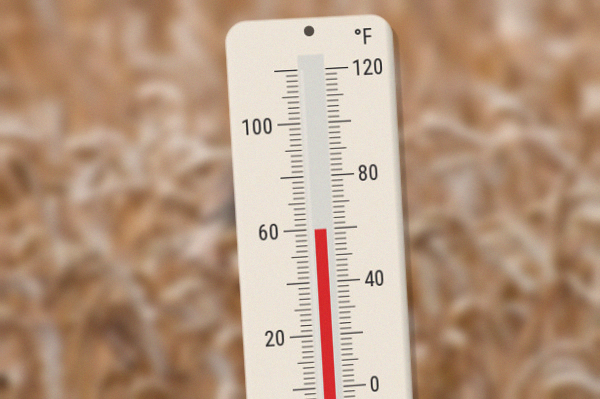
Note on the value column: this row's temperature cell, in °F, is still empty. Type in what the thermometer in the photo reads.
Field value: 60 °F
